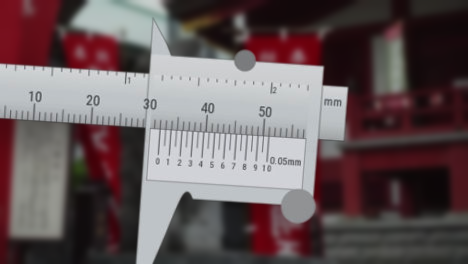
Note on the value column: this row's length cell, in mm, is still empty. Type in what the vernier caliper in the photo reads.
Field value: 32.0 mm
